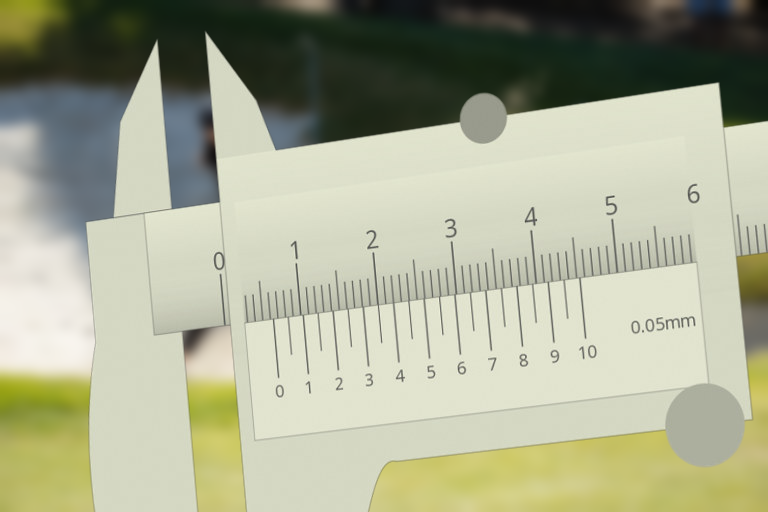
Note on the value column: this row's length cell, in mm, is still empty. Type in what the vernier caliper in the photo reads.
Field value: 6.4 mm
